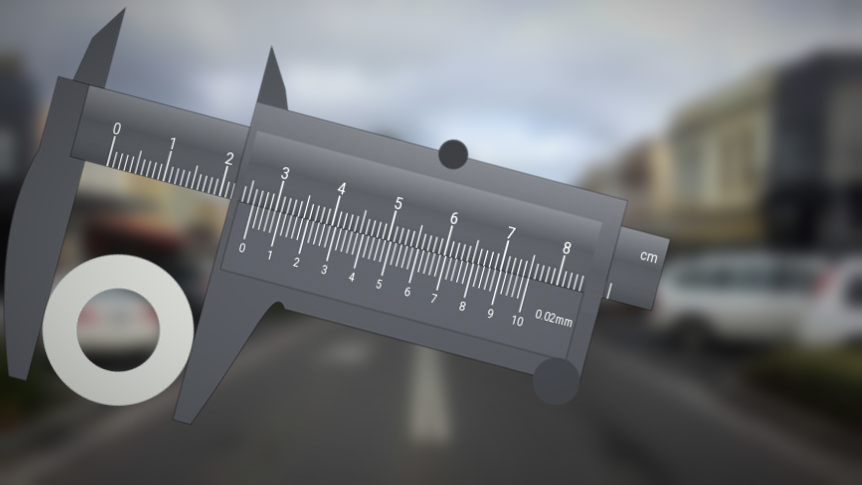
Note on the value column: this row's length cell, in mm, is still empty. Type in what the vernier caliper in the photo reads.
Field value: 26.0 mm
